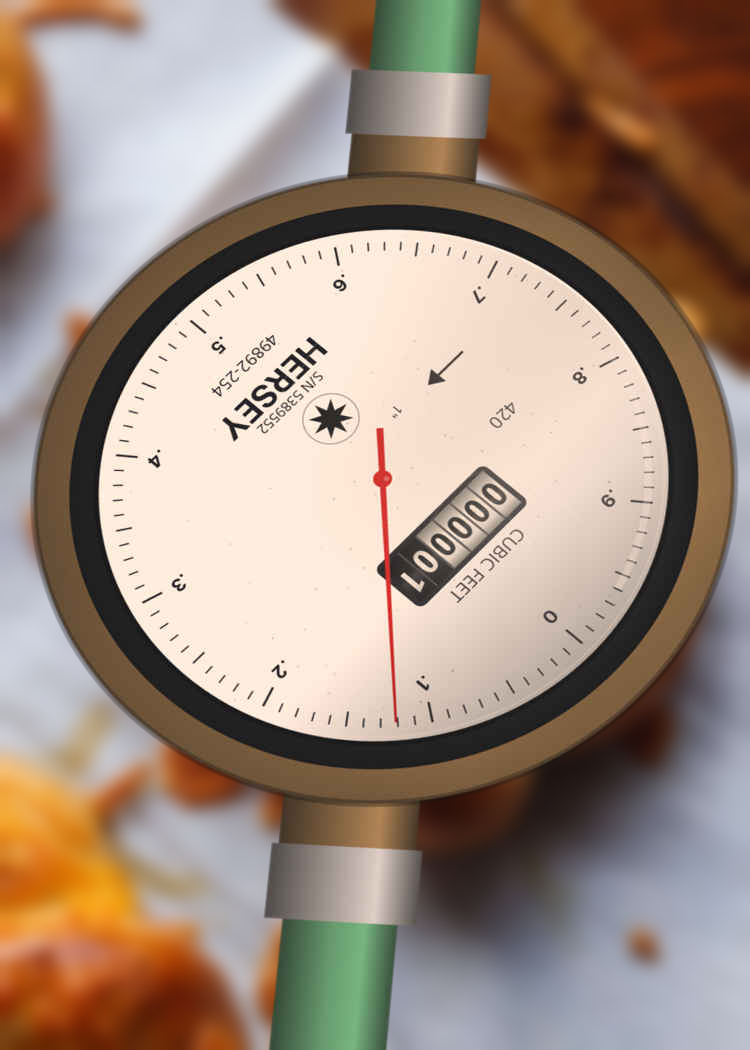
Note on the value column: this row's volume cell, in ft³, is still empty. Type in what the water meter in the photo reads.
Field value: 1.12 ft³
